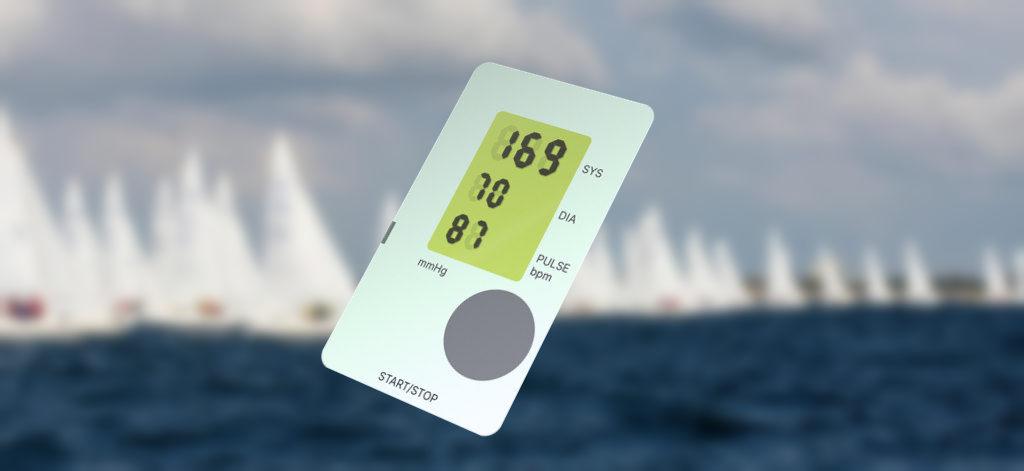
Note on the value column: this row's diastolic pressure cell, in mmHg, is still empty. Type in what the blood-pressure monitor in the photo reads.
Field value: 70 mmHg
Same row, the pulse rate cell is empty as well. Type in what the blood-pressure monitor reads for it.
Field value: 87 bpm
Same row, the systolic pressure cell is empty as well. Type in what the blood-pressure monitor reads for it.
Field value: 169 mmHg
